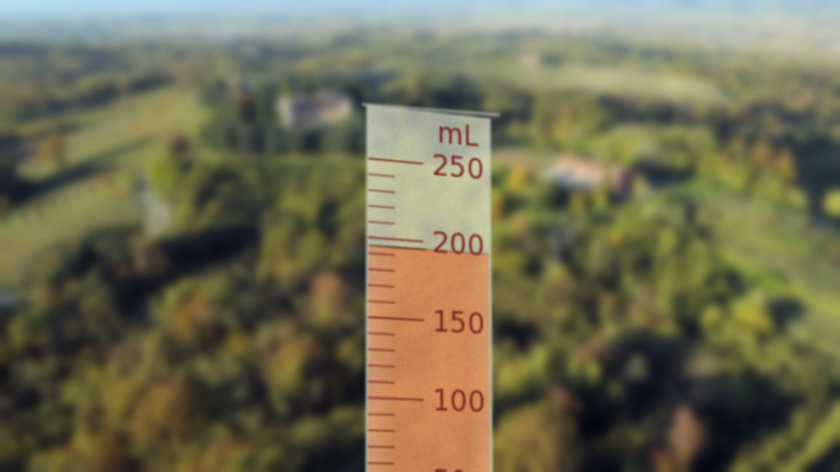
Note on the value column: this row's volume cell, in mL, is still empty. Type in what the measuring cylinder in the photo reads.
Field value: 195 mL
